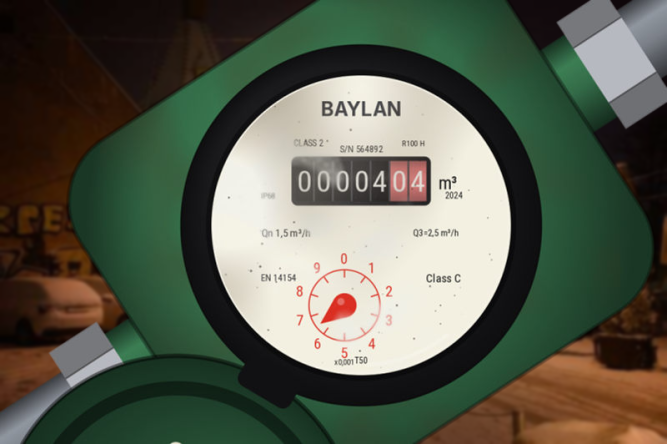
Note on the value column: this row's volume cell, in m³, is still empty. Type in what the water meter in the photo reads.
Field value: 4.046 m³
